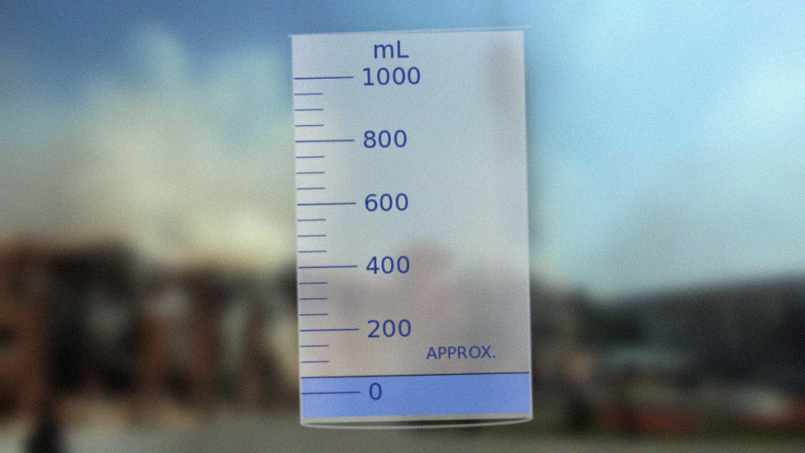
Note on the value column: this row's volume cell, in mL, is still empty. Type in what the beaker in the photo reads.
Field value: 50 mL
